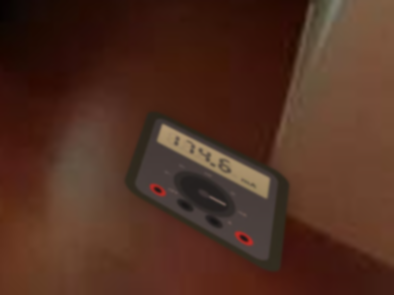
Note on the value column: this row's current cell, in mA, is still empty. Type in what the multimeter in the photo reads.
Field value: 174.6 mA
